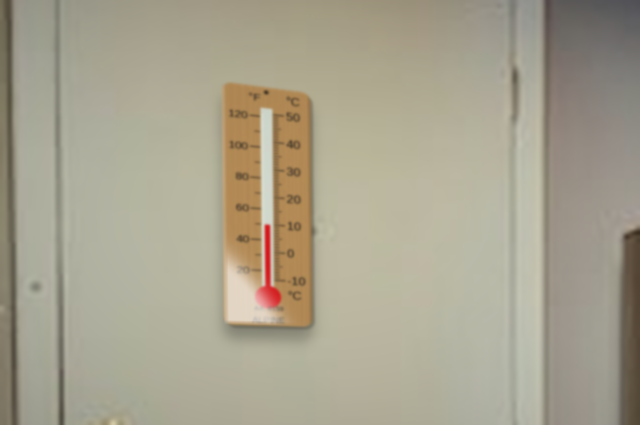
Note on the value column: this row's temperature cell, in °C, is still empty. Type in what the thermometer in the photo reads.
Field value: 10 °C
